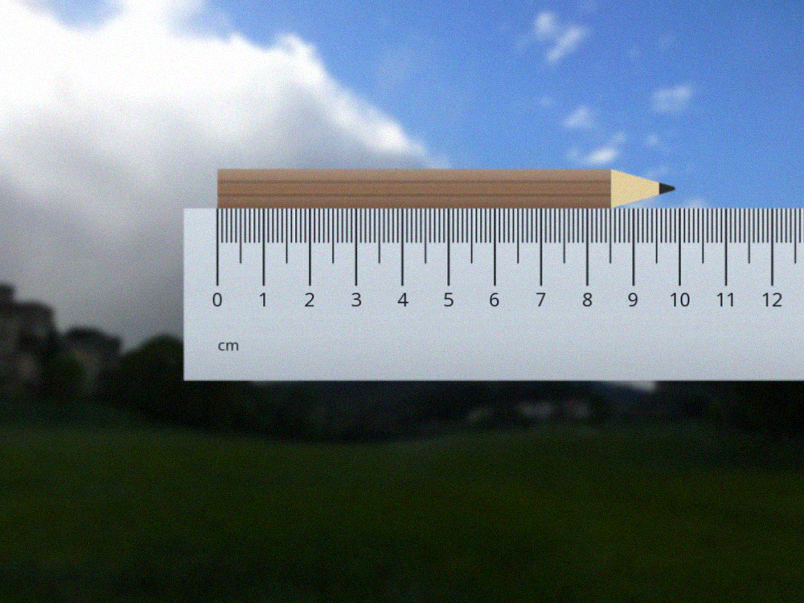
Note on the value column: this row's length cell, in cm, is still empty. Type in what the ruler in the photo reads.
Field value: 9.9 cm
